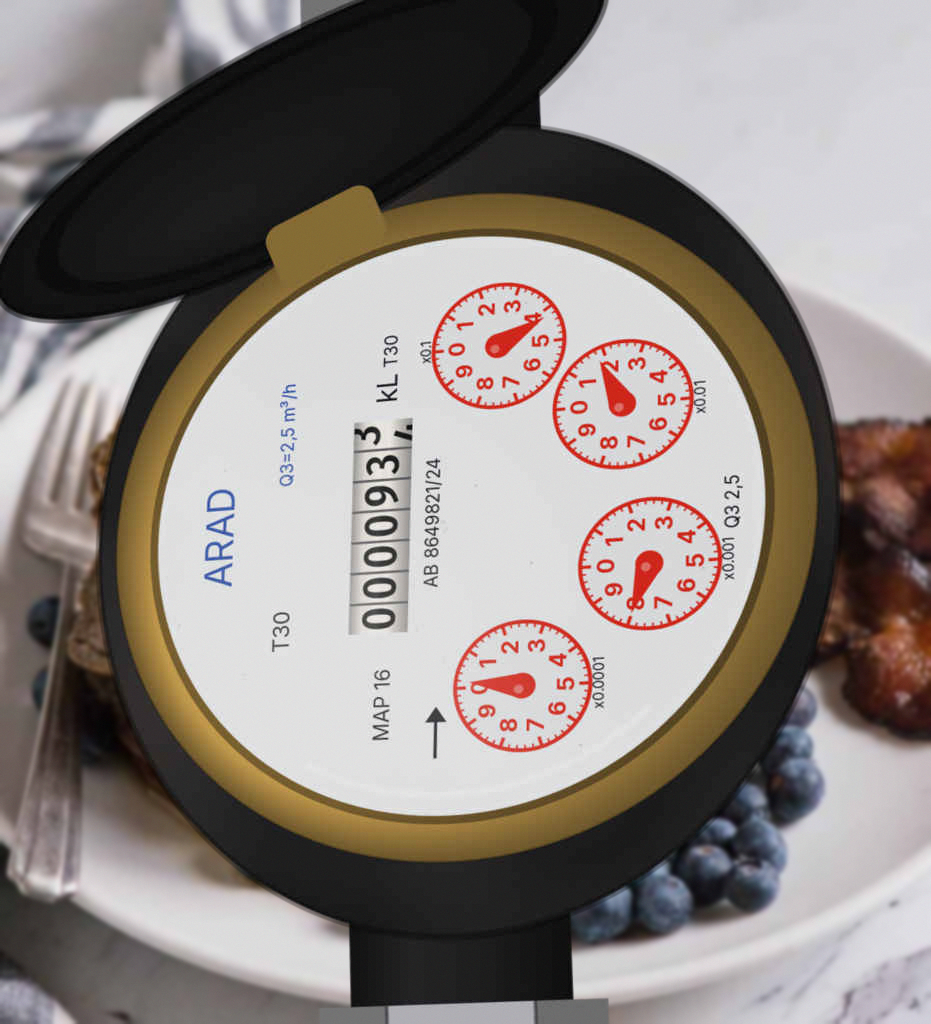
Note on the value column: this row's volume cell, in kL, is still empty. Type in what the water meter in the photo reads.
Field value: 933.4180 kL
